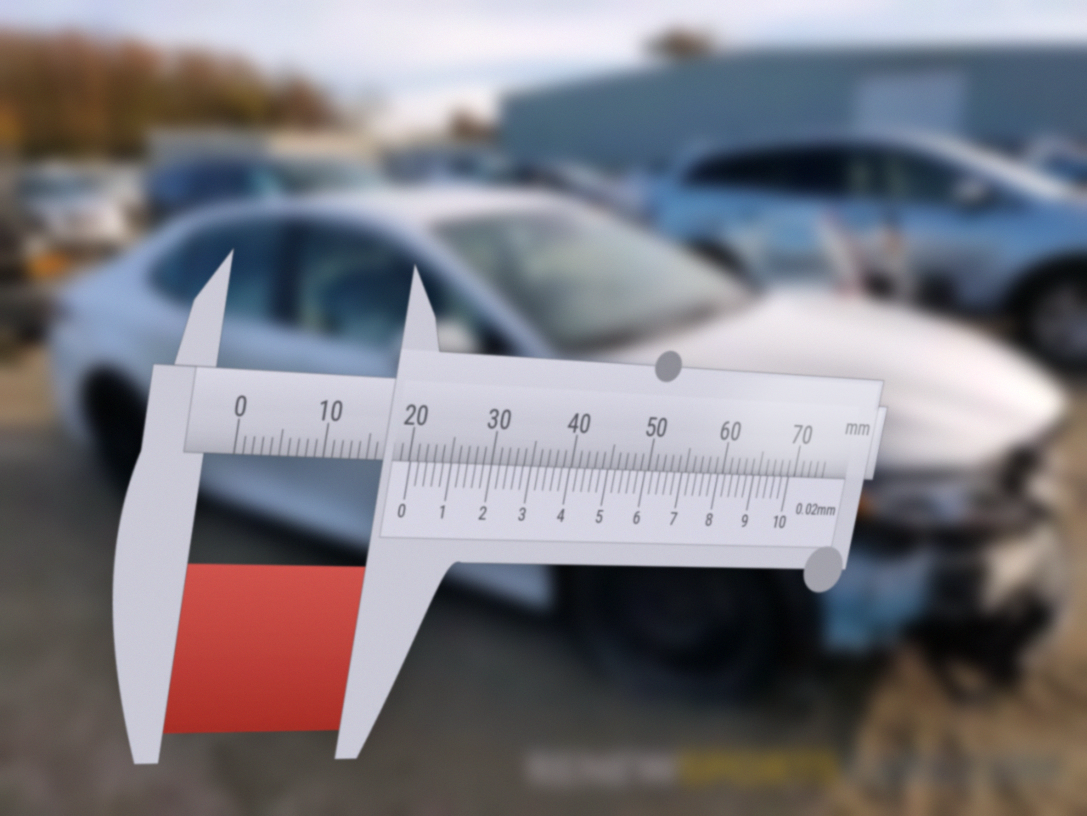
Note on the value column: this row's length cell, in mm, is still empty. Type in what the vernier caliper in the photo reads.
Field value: 20.2 mm
